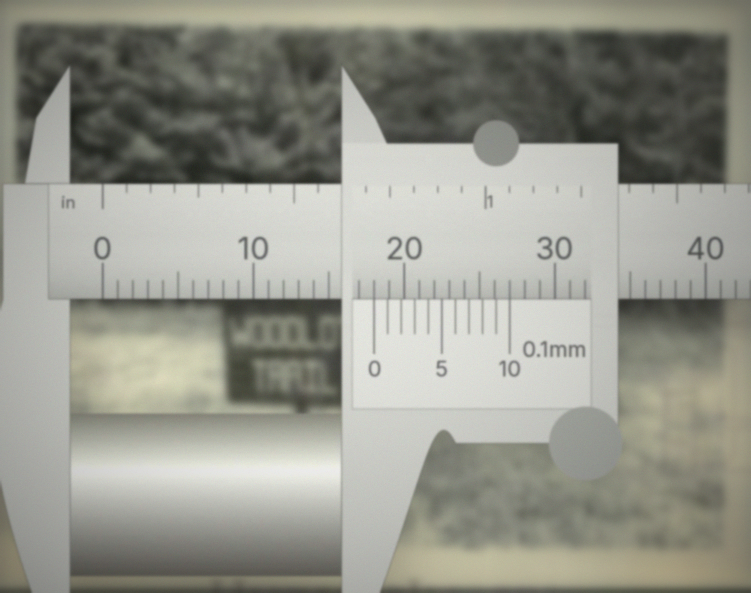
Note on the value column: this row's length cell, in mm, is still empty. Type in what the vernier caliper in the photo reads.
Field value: 18.0 mm
